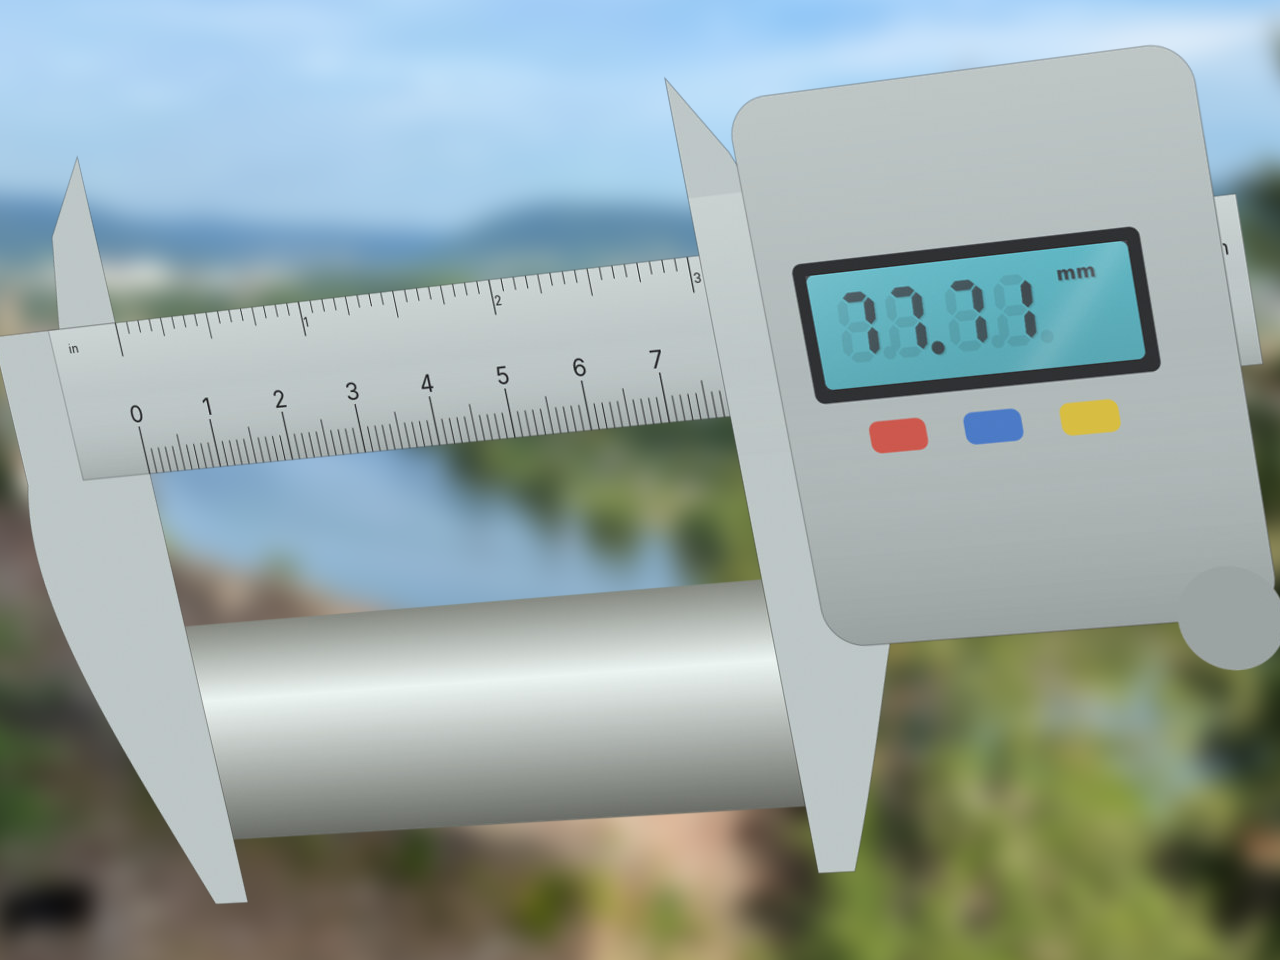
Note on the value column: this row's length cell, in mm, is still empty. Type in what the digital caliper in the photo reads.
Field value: 77.71 mm
